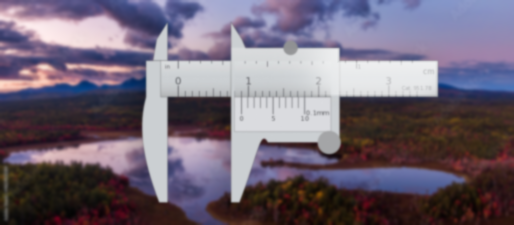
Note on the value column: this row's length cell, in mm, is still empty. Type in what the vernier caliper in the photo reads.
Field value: 9.0 mm
